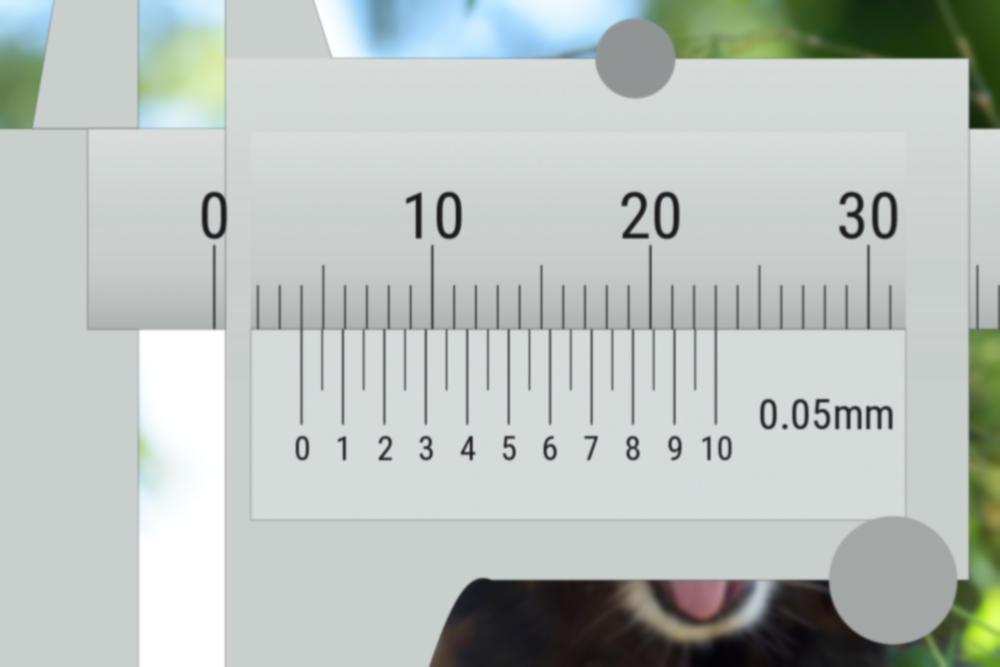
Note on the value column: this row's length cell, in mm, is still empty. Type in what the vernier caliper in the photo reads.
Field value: 4.0 mm
